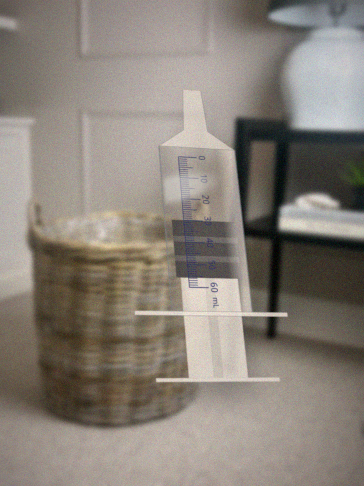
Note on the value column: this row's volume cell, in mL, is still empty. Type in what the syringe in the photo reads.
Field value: 30 mL
